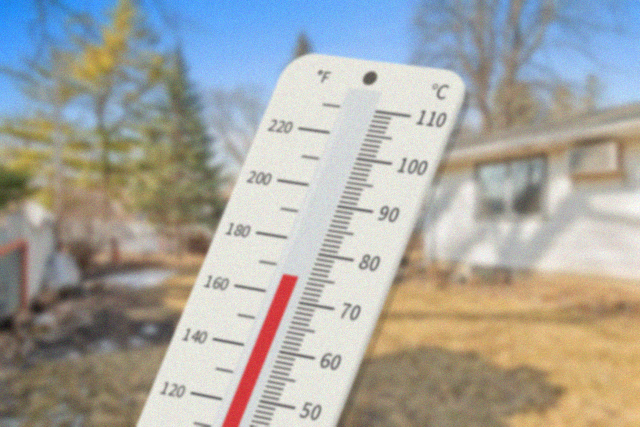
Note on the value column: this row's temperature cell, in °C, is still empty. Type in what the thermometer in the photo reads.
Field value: 75 °C
